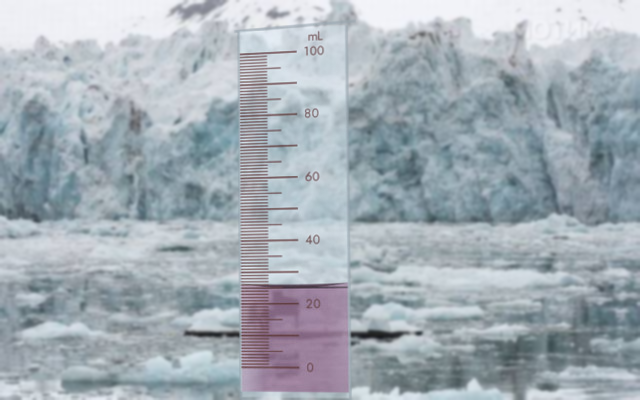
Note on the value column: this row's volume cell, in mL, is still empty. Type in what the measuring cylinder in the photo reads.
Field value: 25 mL
